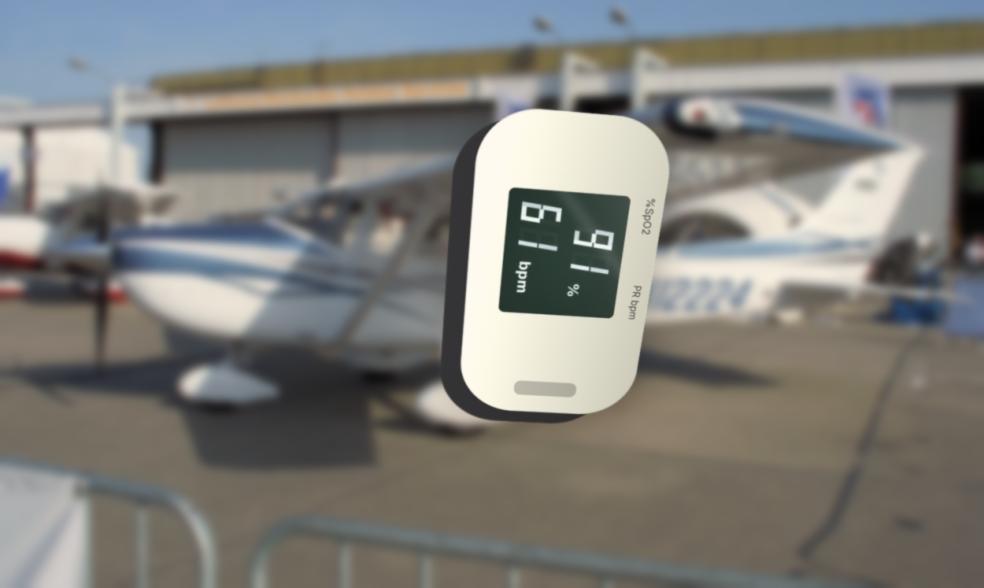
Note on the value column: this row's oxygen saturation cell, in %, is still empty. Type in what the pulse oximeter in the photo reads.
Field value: 91 %
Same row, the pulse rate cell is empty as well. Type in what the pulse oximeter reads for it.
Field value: 61 bpm
